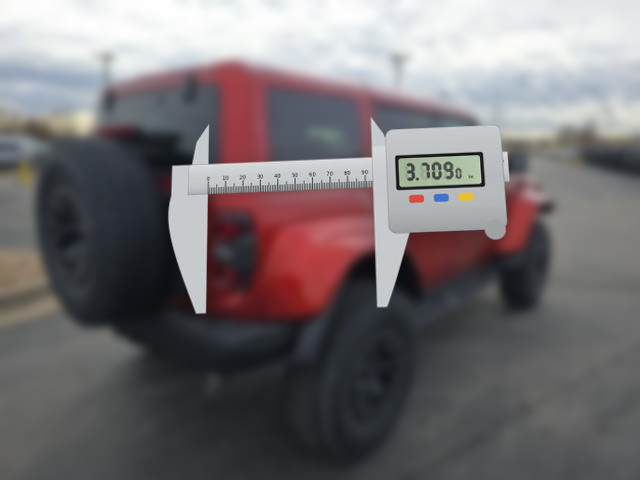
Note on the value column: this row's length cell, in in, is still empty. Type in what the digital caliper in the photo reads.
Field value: 3.7090 in
